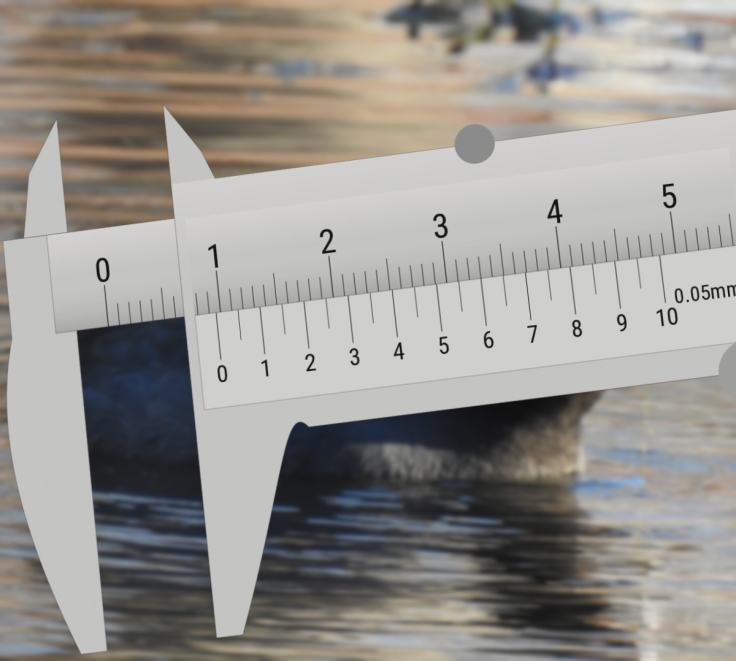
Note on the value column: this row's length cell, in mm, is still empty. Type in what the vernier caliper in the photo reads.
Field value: 9.6 mm
